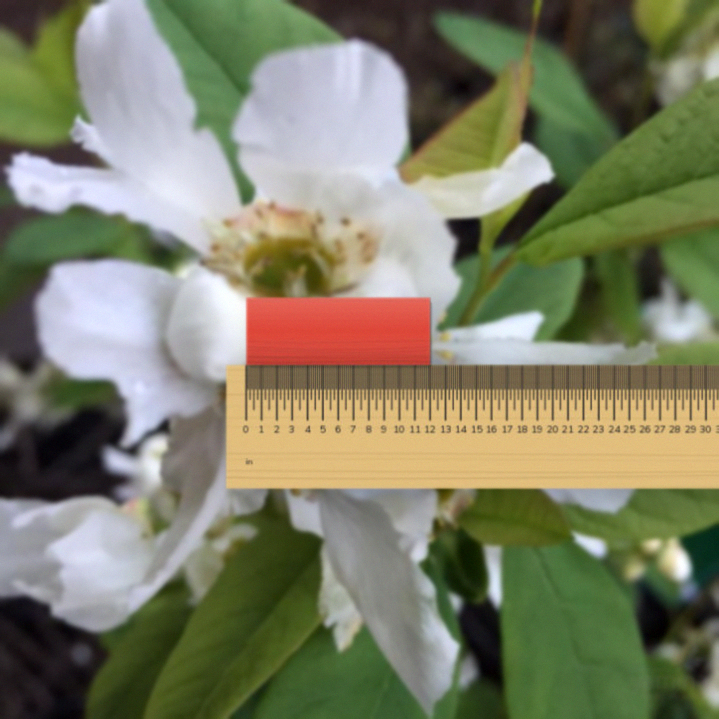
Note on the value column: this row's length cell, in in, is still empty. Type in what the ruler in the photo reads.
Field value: 12 in
